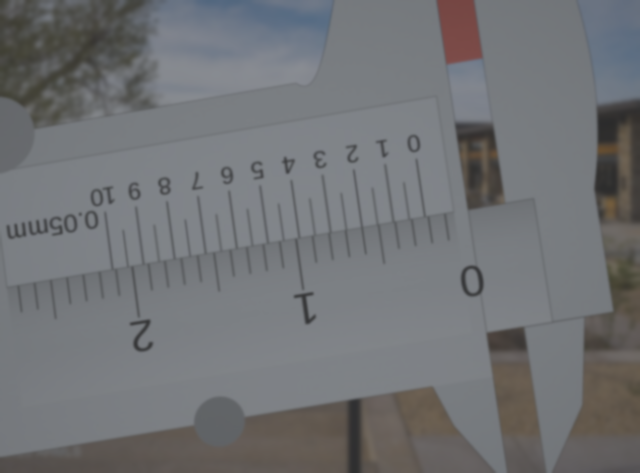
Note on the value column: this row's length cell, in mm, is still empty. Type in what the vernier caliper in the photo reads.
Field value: 2.2 mm
